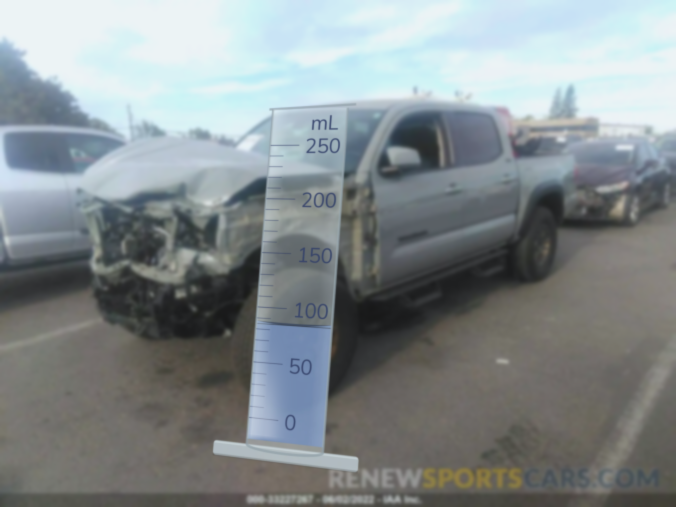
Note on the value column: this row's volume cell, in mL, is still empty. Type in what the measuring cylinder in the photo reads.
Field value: 85 mL
